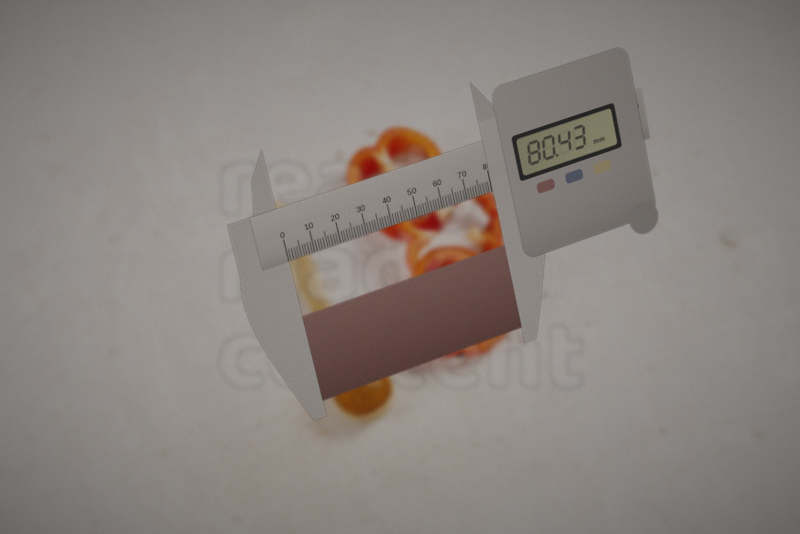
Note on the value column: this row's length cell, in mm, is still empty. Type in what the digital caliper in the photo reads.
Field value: 80.43 mm
